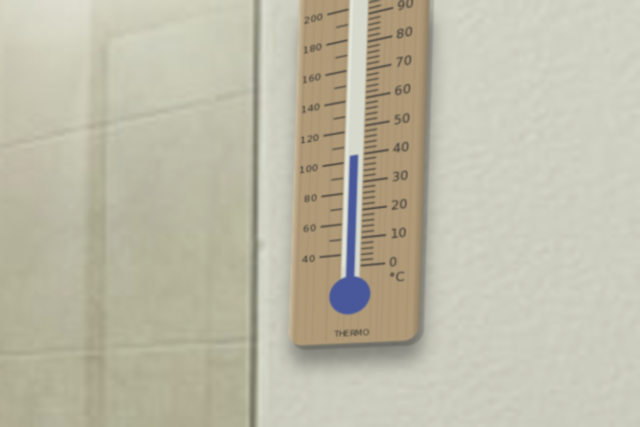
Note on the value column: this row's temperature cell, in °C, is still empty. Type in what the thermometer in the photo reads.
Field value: 40 °C
